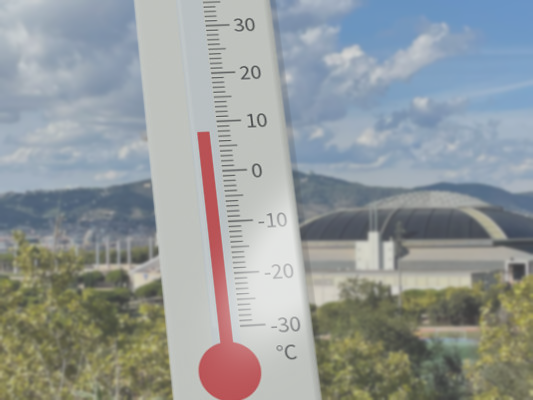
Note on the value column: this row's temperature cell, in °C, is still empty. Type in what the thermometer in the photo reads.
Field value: 8 °C
